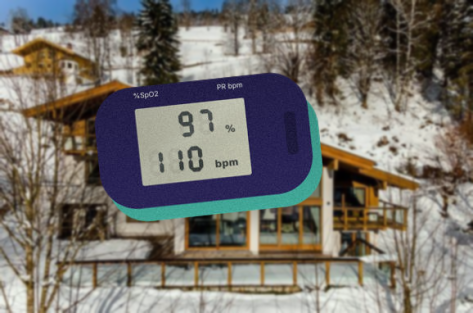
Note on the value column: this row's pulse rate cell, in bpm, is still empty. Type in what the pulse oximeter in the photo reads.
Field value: 110 bpm
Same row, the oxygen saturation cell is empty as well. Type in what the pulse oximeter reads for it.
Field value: 97 %
